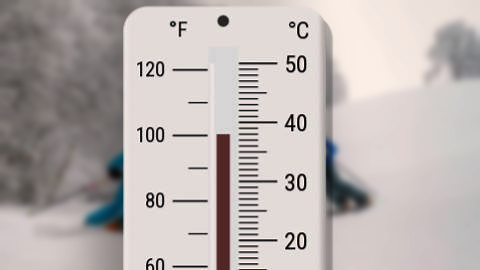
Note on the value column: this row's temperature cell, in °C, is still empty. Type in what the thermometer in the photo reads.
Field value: 38 °C
